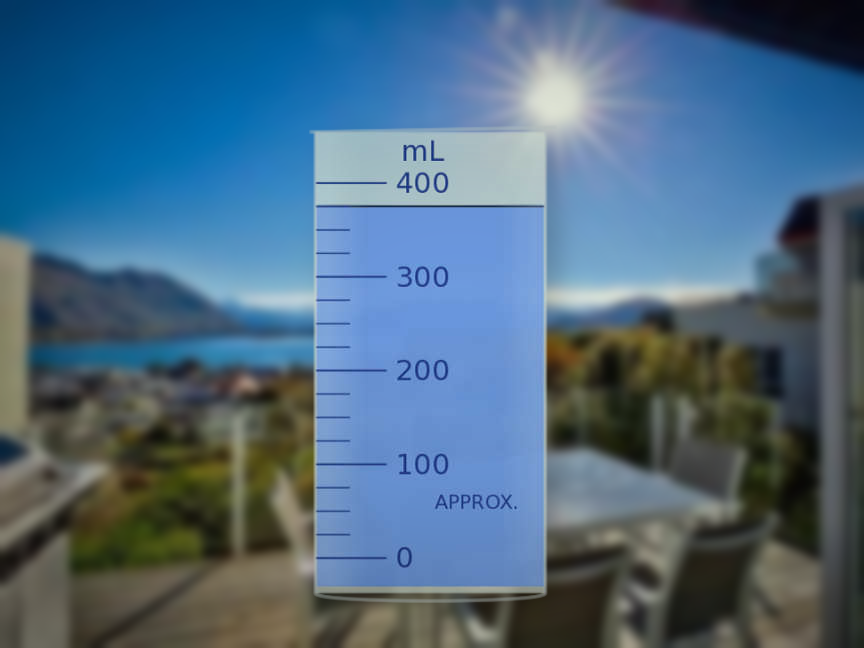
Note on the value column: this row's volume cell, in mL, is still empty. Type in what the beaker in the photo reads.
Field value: 375 mL
